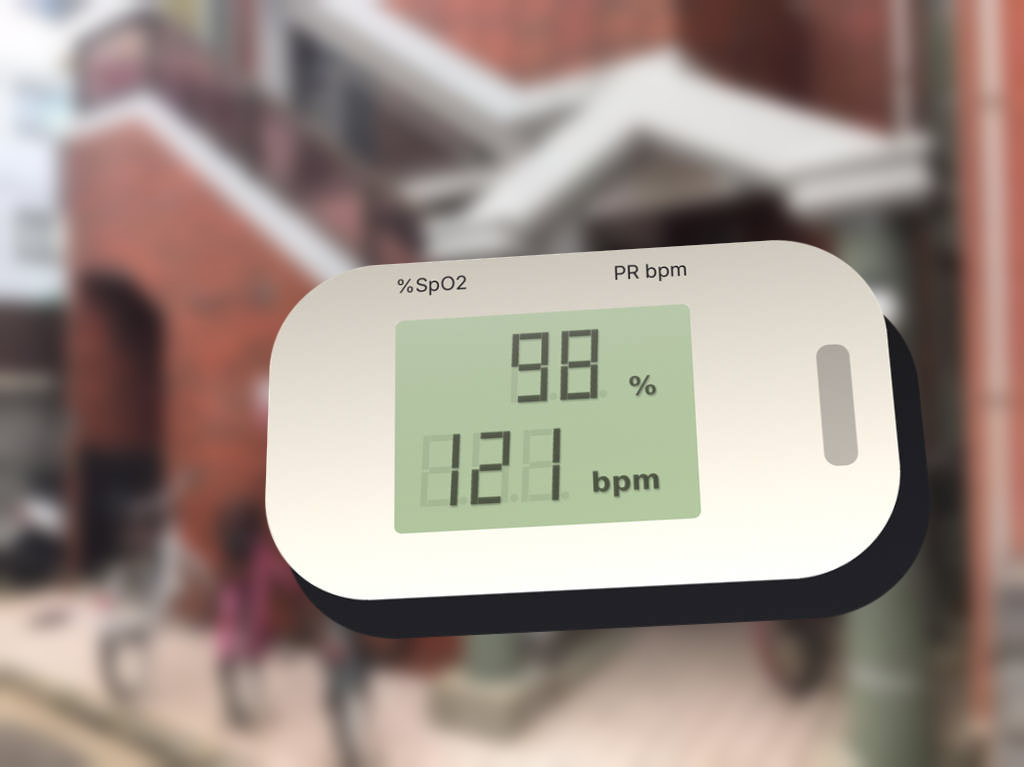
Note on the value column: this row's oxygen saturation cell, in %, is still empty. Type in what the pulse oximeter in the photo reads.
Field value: 98 %
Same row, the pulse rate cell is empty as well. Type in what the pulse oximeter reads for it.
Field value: 121 bpm
